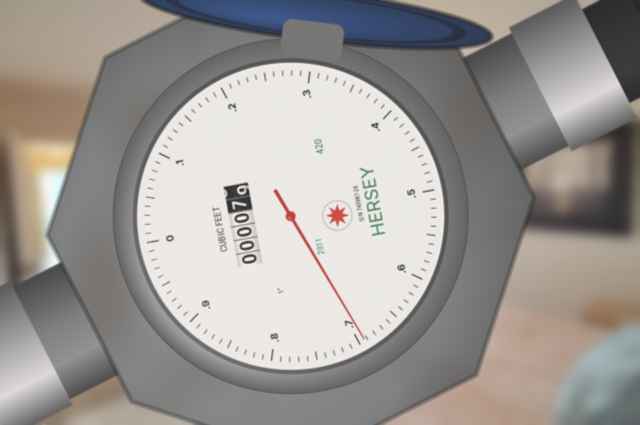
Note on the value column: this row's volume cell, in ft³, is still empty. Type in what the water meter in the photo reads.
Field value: 78.69 ft³
